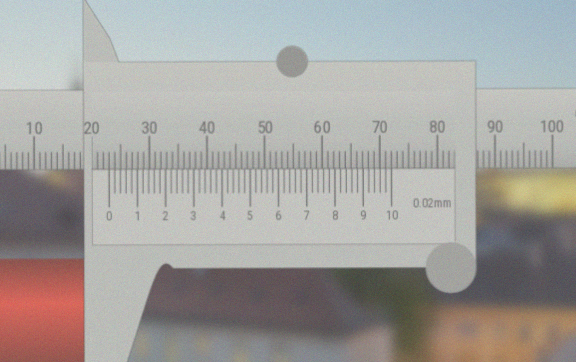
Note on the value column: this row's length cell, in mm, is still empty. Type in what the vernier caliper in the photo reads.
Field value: 23.0 mm
